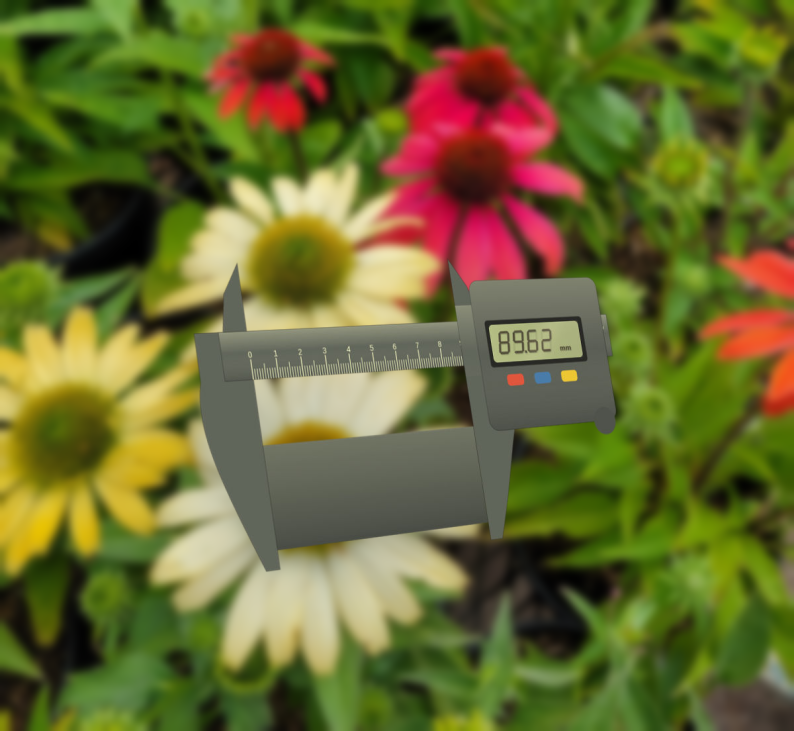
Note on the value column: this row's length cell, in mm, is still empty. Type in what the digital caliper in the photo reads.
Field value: 89.62 mm
